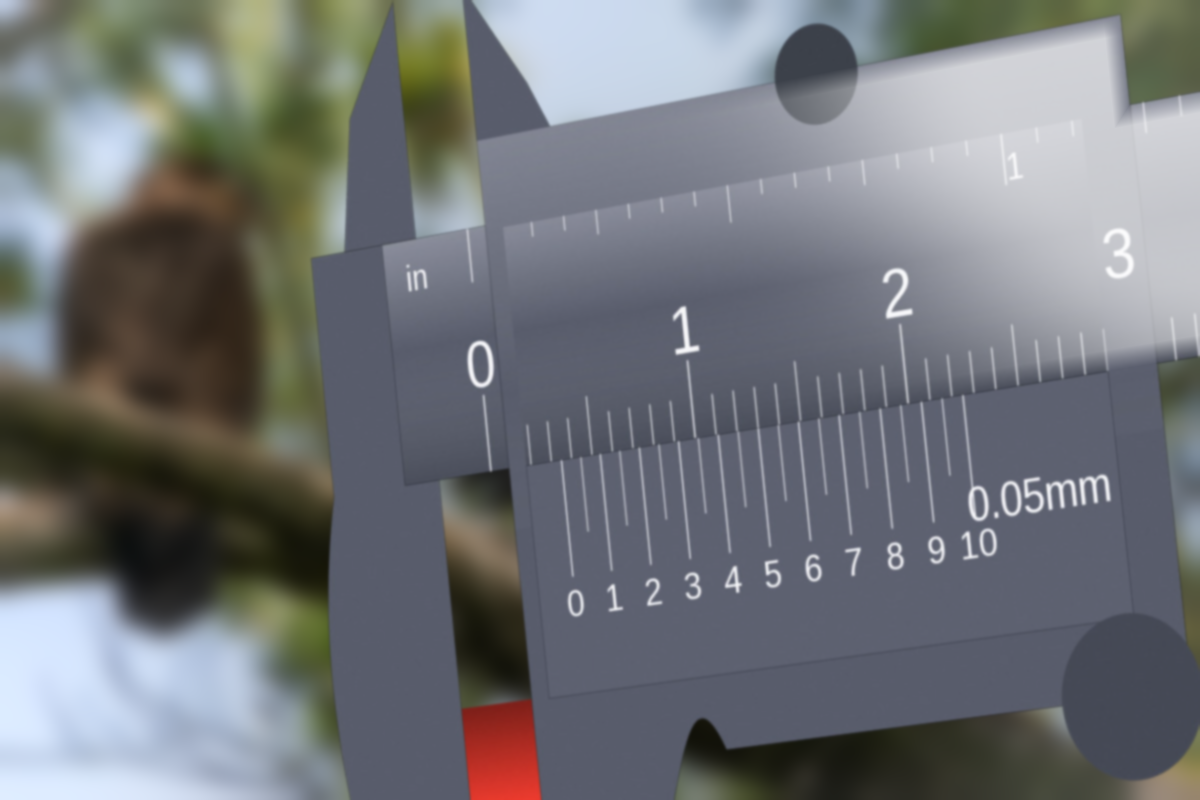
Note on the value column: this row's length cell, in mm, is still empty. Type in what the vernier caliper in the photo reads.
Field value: 3.5 mm
